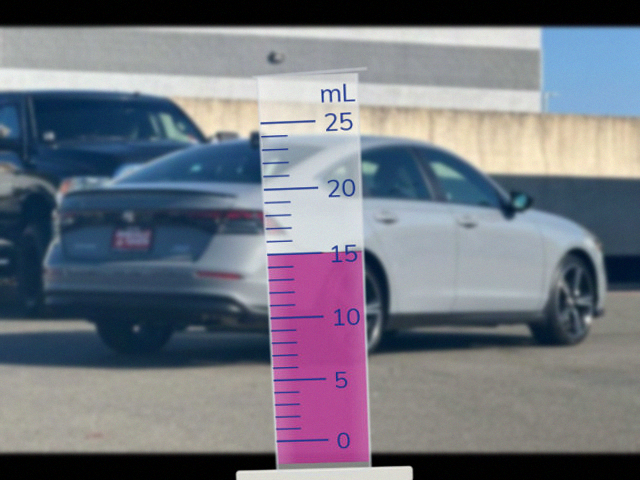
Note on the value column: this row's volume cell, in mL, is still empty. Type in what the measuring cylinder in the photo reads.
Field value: 15 mL
